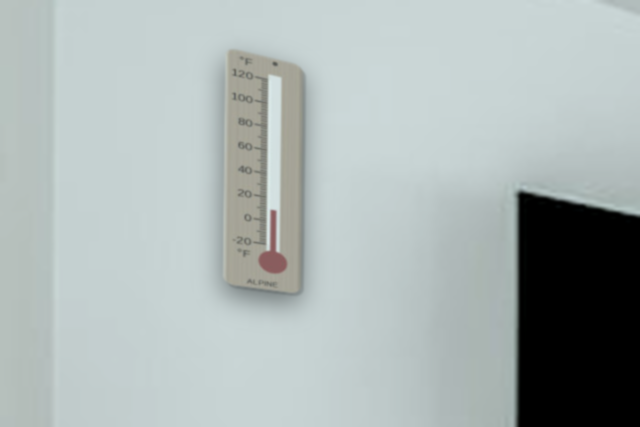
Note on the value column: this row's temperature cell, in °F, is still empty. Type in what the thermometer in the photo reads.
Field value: 10 °F
